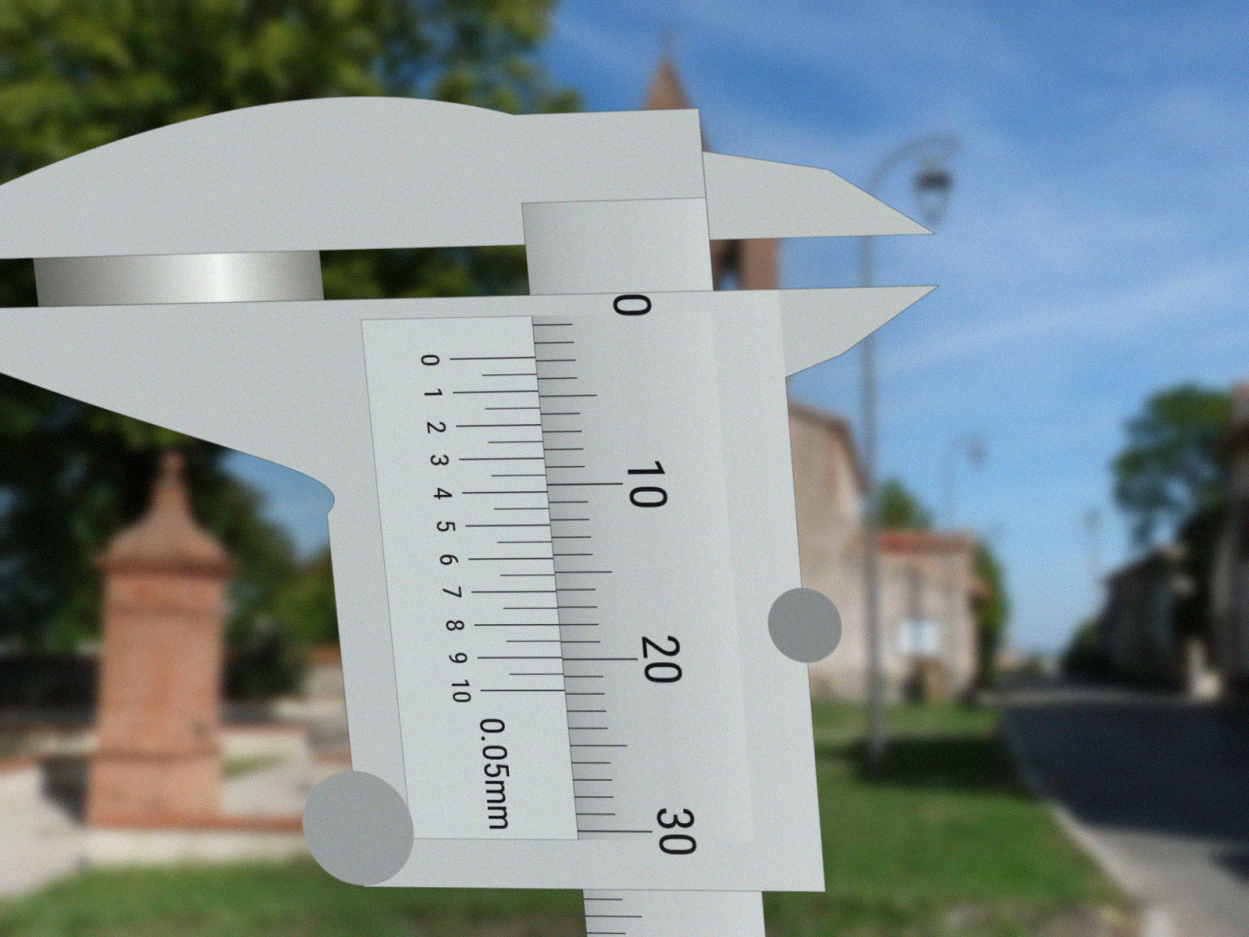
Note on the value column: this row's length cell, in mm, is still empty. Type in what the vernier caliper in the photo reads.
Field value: 2.8 mm
